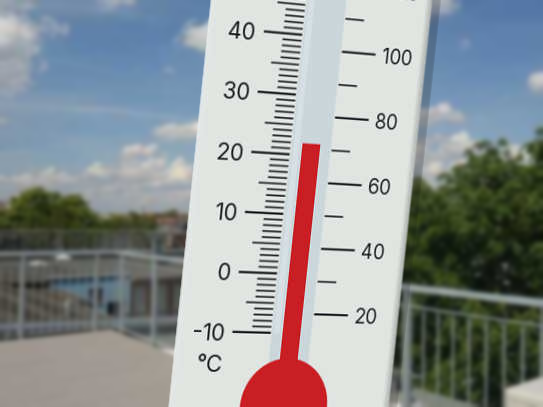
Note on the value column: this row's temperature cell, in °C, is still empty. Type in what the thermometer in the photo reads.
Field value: 22 °C
